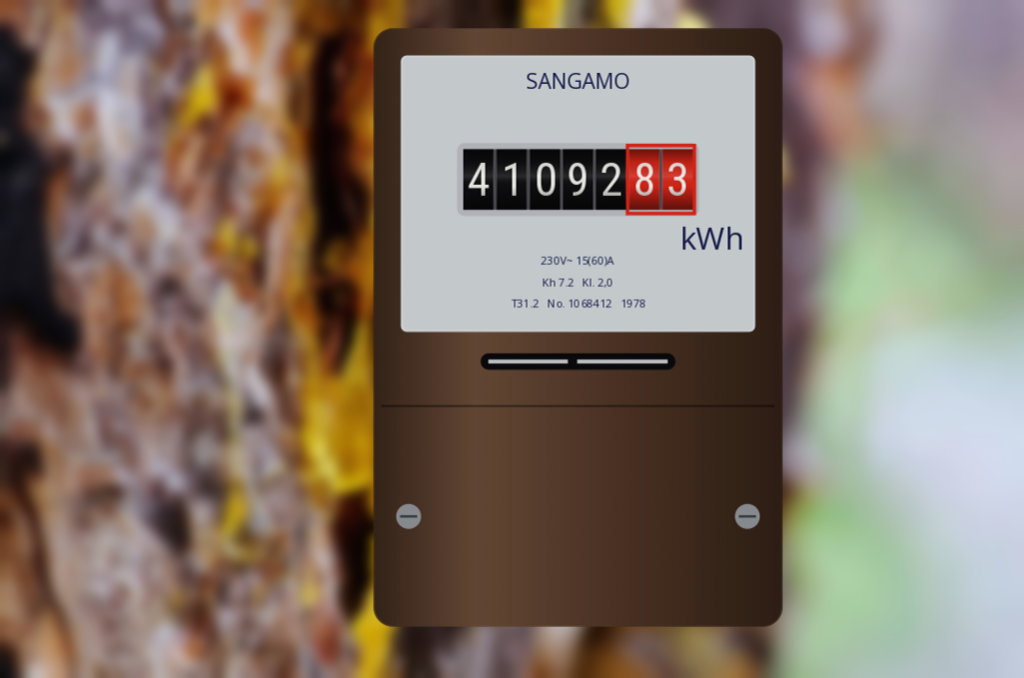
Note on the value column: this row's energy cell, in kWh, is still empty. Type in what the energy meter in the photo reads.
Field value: 41092.83 kWh
